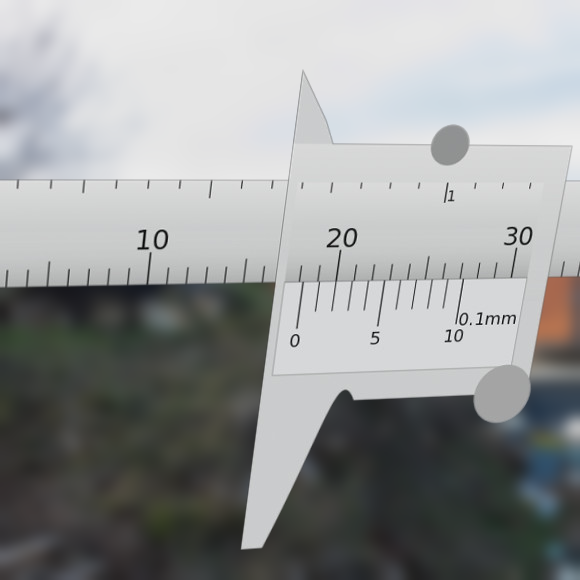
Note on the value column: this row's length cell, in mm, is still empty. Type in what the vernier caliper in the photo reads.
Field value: 18.2 mm
